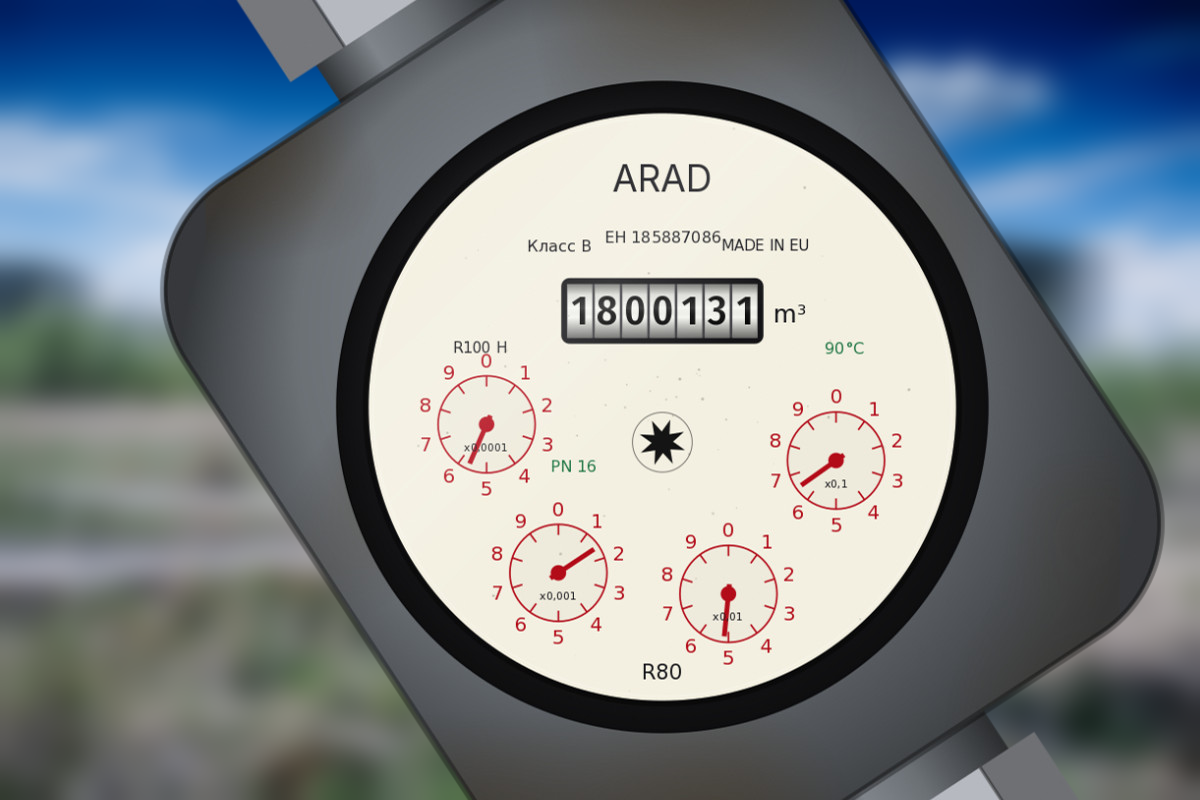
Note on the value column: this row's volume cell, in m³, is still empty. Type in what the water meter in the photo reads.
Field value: 1800131.6515 m³
